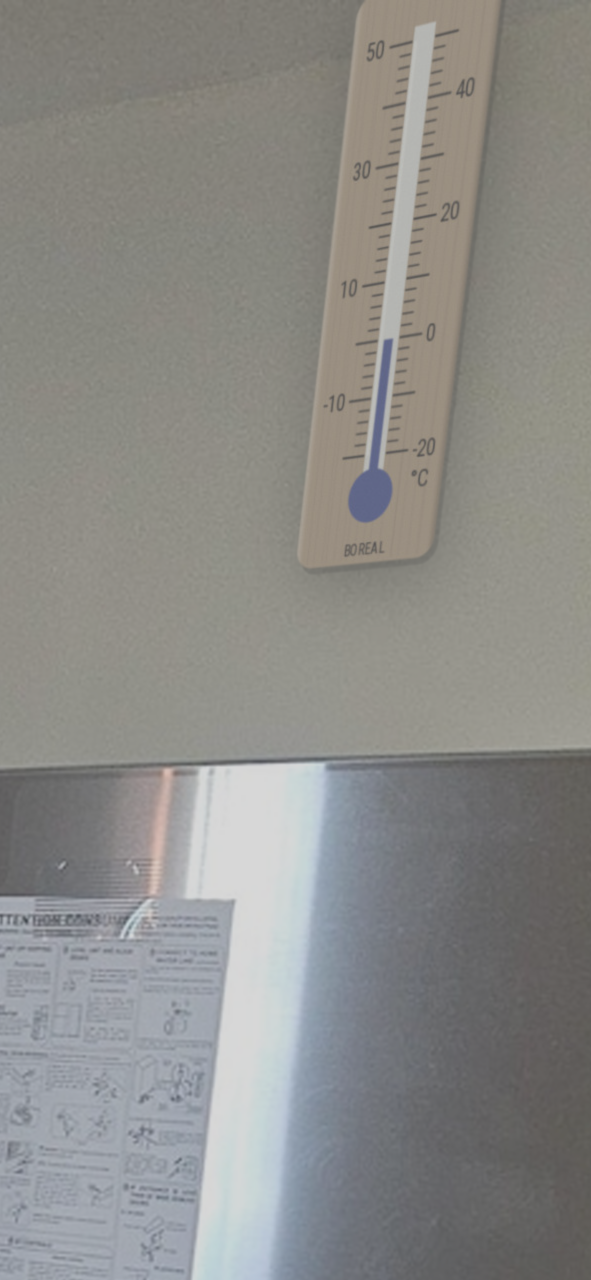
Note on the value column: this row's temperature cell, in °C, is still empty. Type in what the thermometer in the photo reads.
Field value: 0 °C
